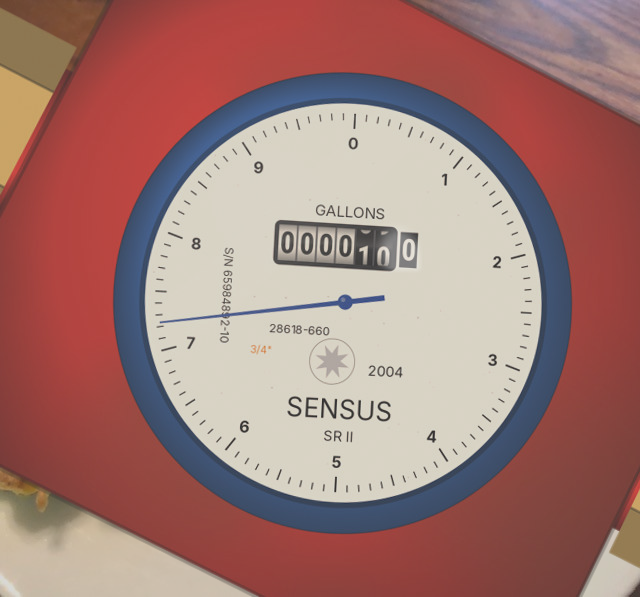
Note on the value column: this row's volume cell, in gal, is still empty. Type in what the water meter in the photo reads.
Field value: 97.2 gal
